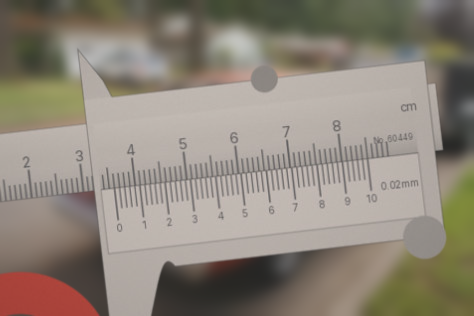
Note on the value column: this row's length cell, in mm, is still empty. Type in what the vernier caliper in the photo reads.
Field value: 36.0 mm
